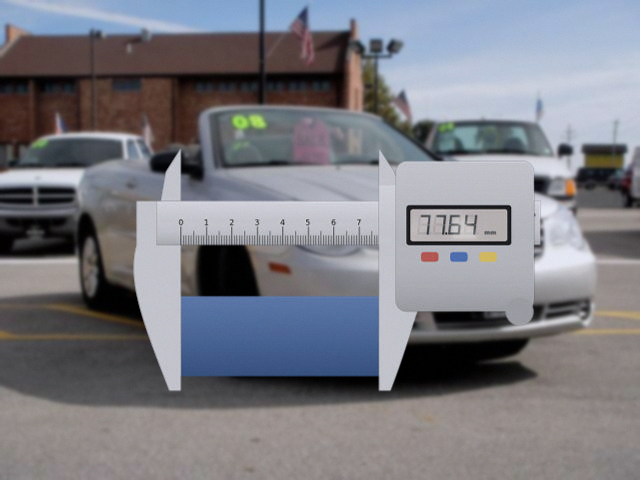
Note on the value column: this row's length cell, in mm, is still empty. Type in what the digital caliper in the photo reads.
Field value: 77.64 mm
